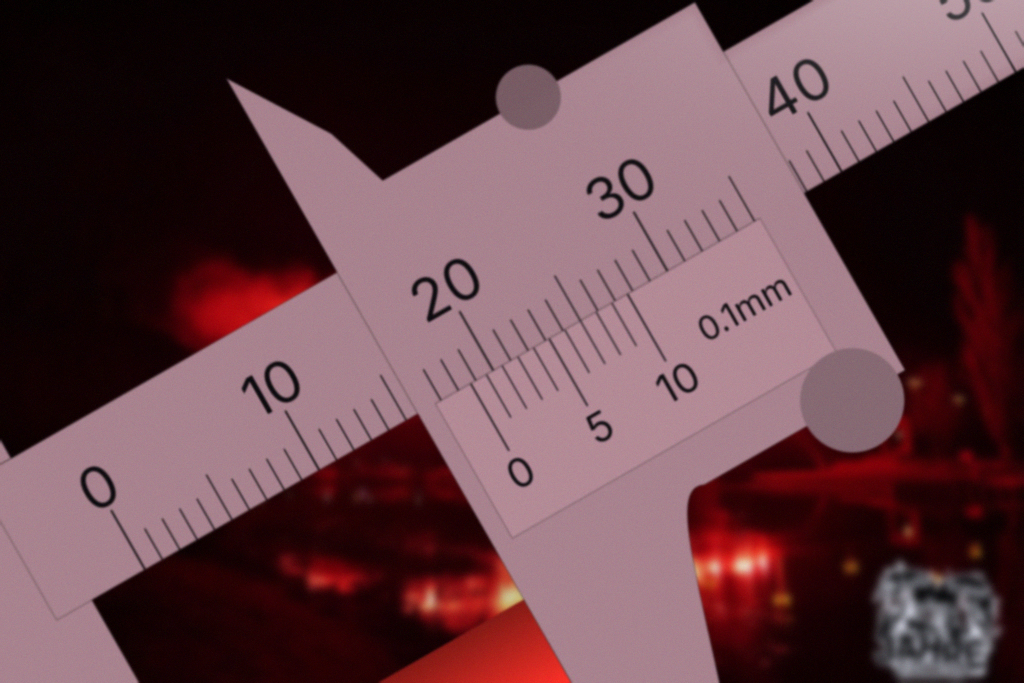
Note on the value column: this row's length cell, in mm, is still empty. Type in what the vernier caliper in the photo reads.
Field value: 18.7 mm
